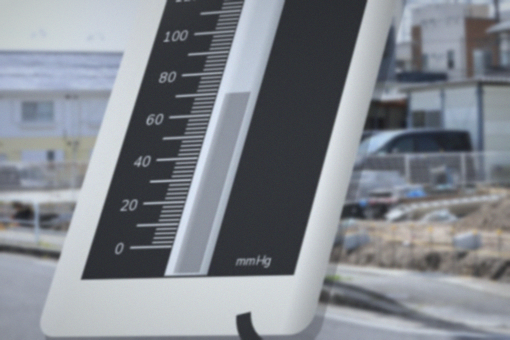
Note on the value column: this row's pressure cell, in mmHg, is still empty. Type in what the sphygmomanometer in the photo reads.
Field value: 70 mmHg
